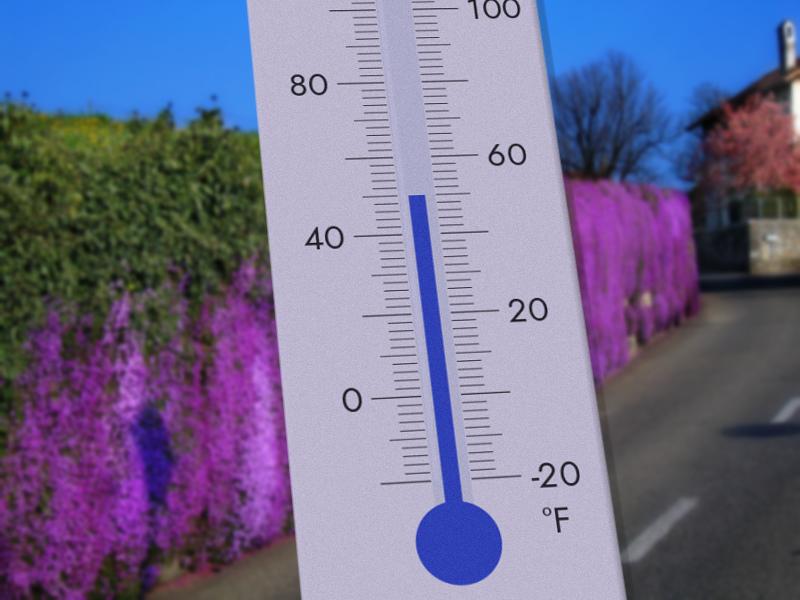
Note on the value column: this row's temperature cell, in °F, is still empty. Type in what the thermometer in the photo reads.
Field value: 50 °F
